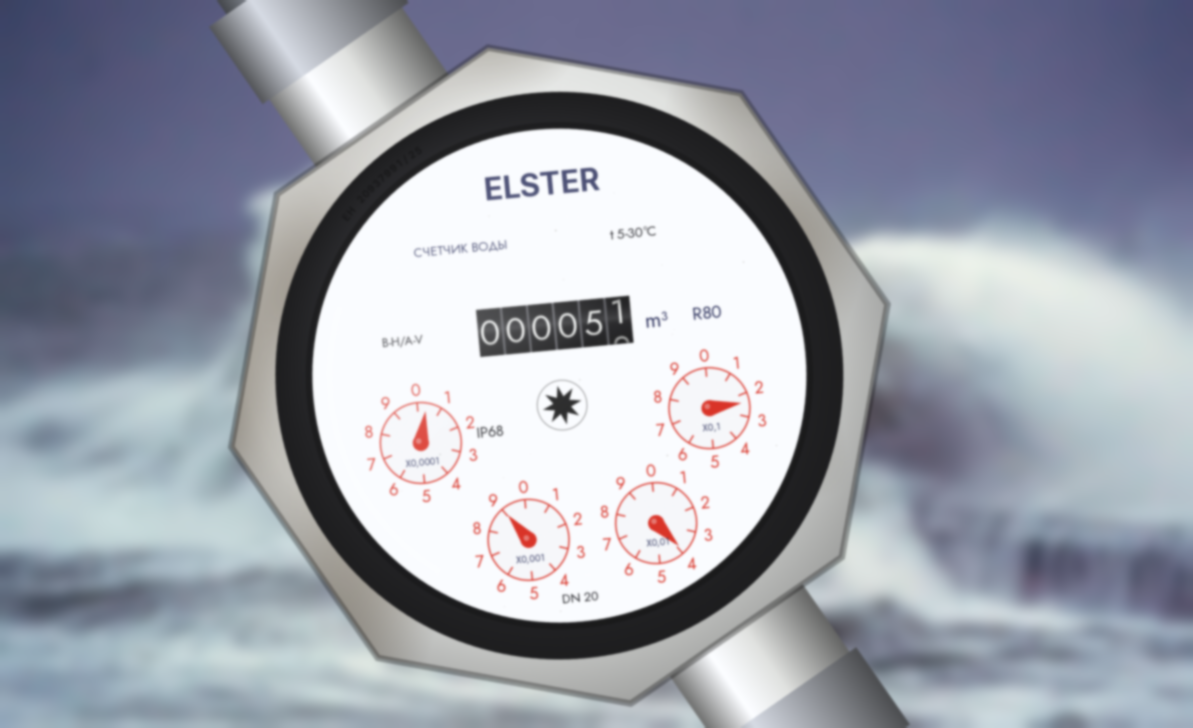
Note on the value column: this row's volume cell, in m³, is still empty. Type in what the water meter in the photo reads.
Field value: 51.2390 m³
